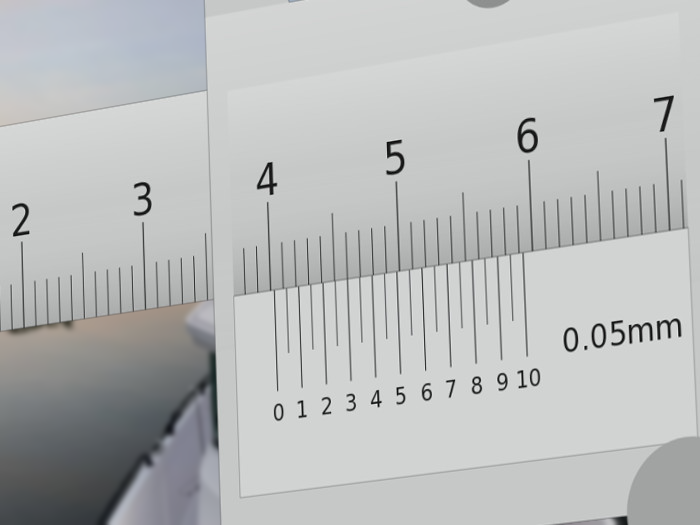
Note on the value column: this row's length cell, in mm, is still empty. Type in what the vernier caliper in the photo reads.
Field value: 40.3 mm
